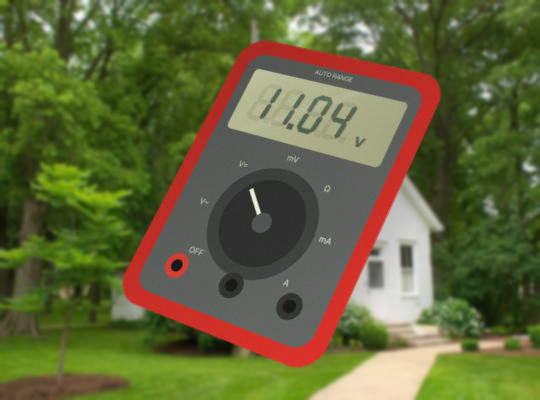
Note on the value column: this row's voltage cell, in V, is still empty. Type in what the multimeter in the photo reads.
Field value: 11.04 V
